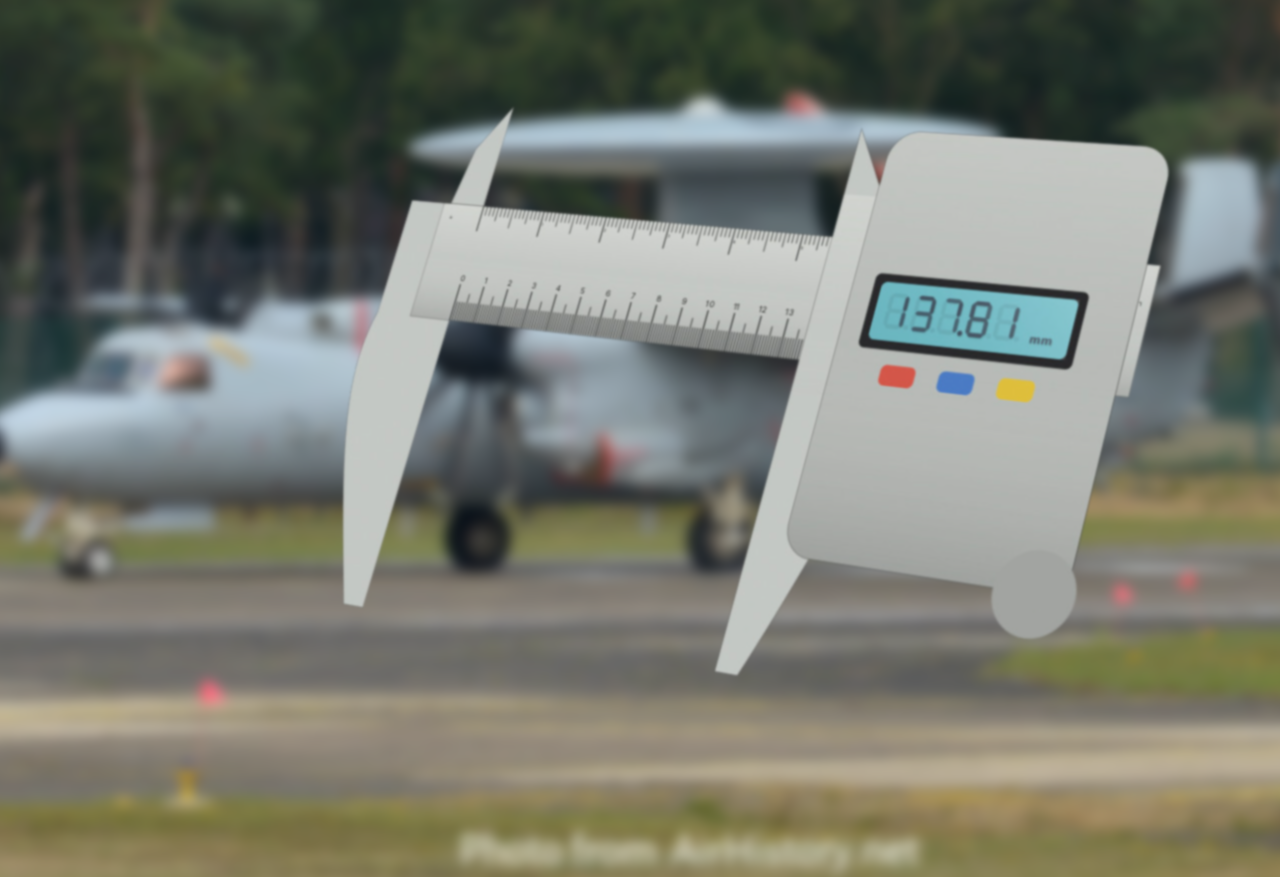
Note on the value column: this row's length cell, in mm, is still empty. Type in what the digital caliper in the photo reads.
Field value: 137.81 mm
